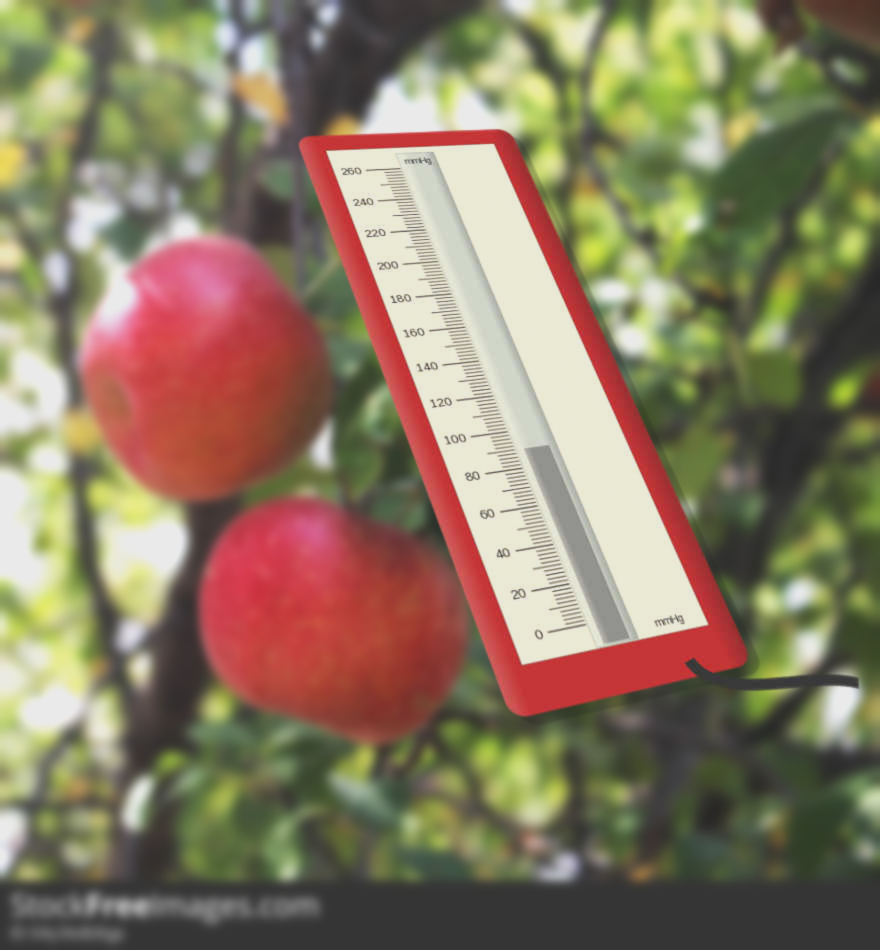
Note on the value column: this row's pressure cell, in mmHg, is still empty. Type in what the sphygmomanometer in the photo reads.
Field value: 90 mmHg
